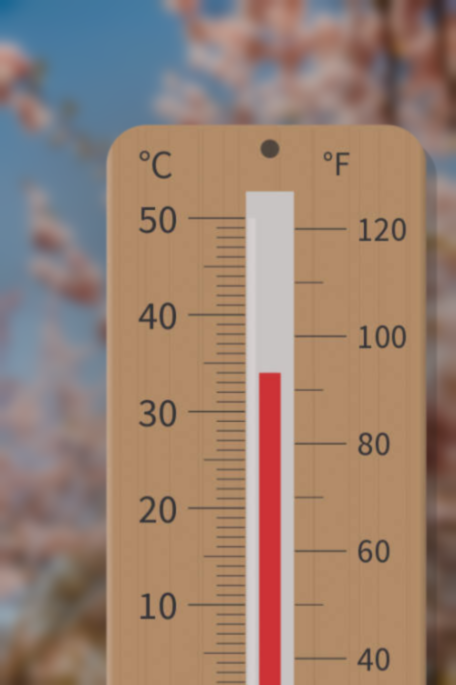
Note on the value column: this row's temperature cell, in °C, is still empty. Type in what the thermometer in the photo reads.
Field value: 34 °C
